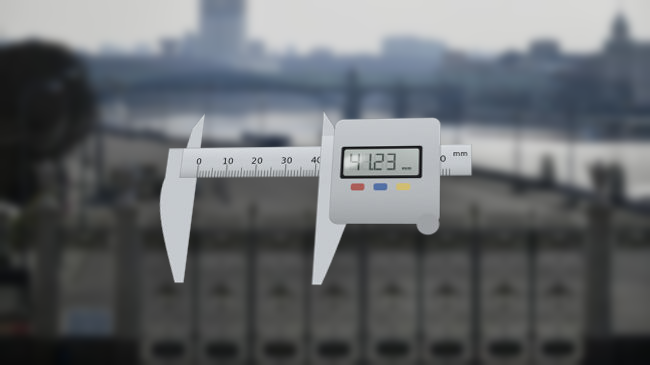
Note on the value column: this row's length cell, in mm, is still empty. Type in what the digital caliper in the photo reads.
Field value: 41.23 mm
